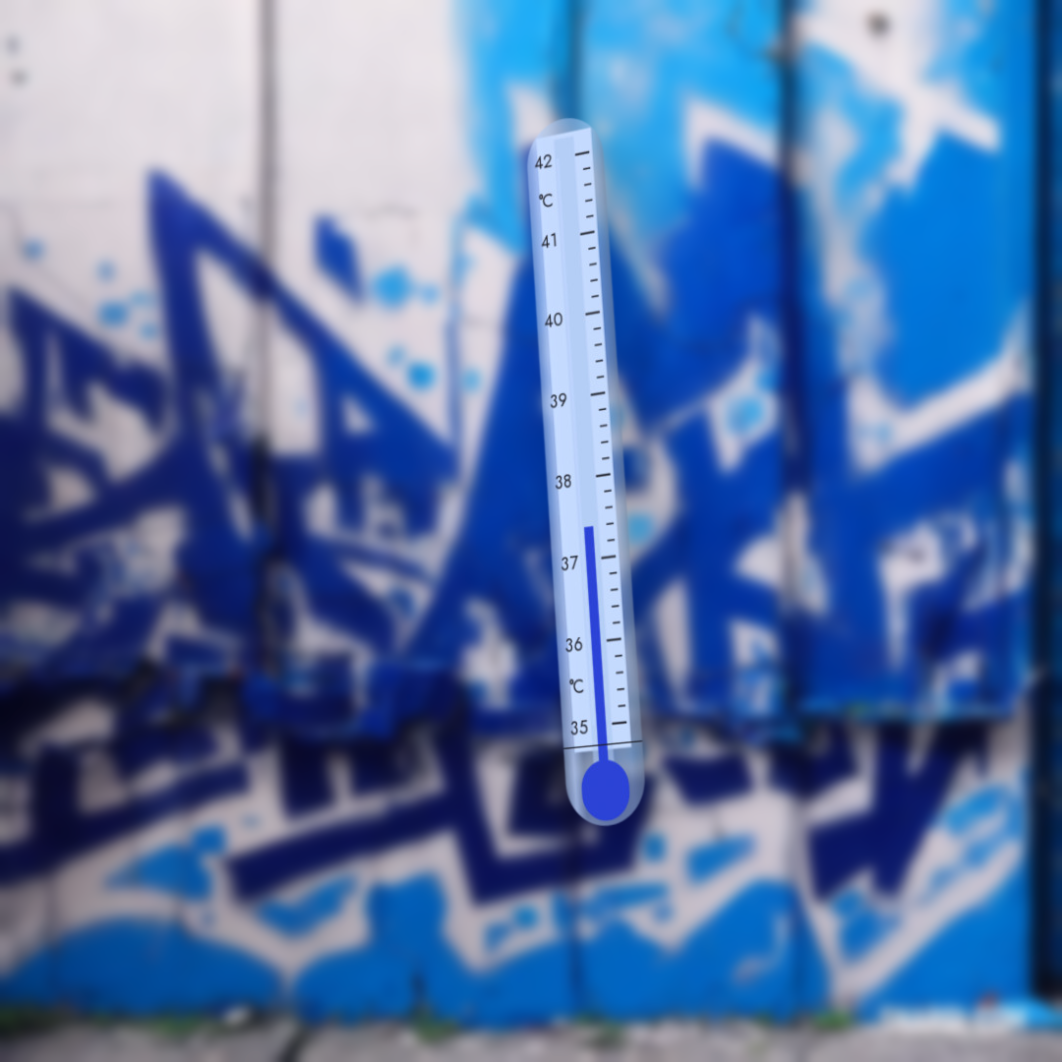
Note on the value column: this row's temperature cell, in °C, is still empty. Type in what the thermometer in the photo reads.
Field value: 37.4 °C
